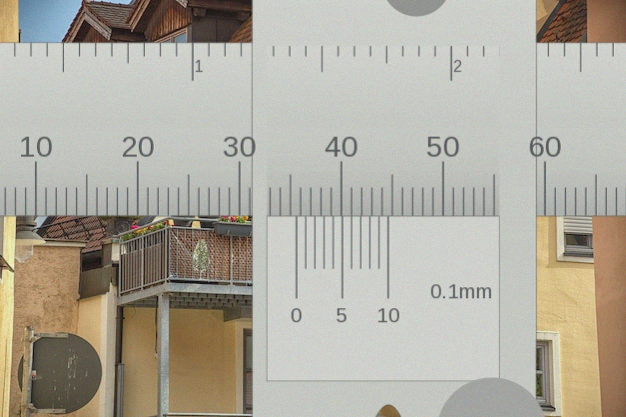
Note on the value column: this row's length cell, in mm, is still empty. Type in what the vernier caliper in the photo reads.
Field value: 35.6 mm
